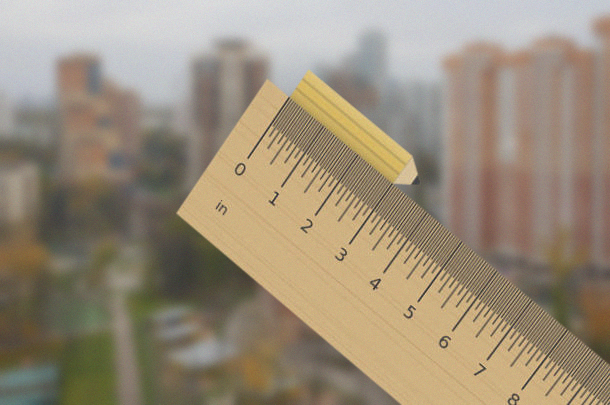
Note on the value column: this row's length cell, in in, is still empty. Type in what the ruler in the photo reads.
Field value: 3.5 in
